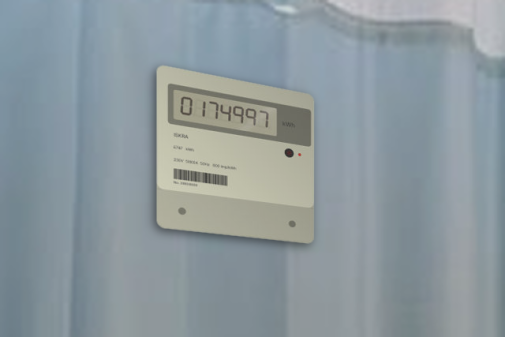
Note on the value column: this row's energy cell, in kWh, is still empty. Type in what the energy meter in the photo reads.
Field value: 174997 kWh
